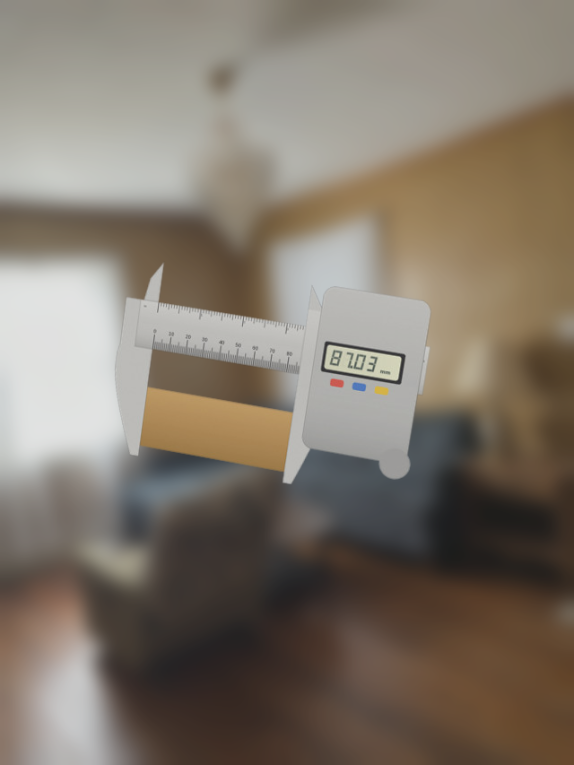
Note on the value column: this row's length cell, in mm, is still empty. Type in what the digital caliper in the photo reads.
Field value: 87.03 mm
